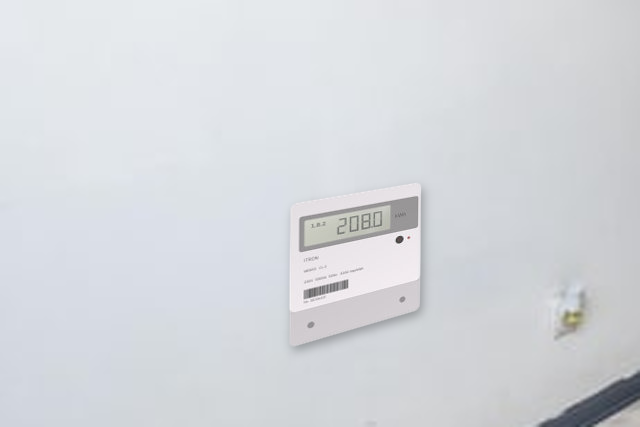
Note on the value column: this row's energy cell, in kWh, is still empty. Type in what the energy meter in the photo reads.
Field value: 208.0 kWh
